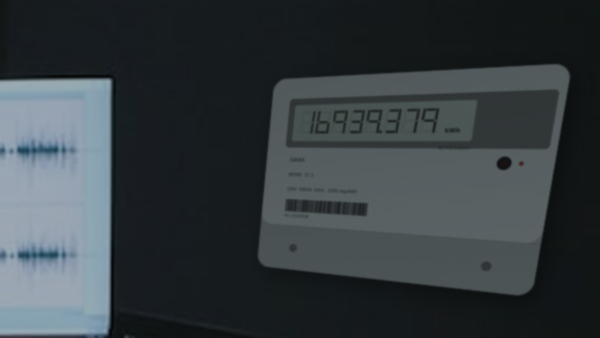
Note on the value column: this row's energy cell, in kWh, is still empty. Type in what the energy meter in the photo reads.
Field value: 16939.379 kWh
